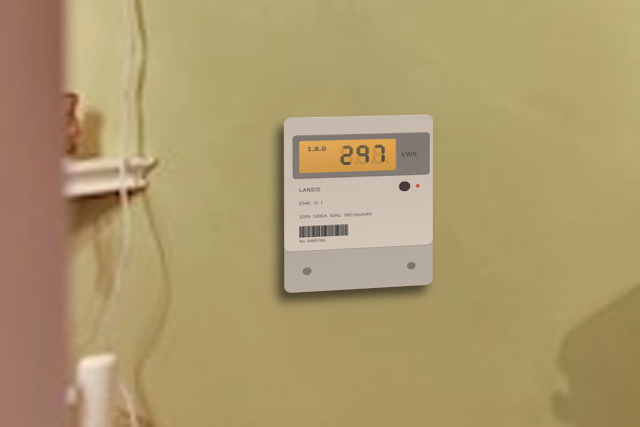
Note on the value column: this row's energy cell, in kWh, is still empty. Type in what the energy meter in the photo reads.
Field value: 297 kWh
